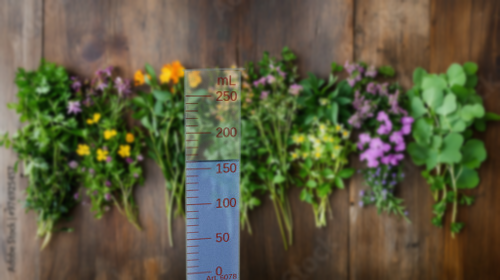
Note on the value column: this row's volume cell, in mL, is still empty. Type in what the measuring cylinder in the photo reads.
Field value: 160 mL
